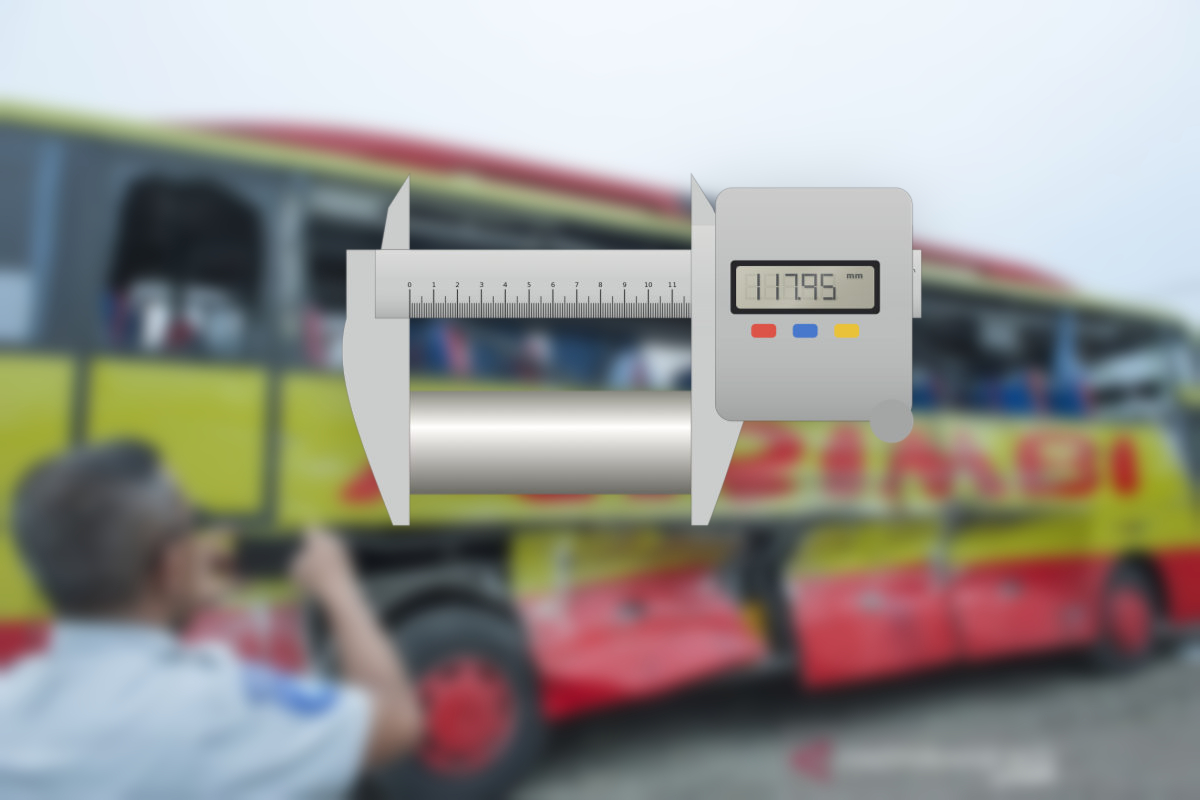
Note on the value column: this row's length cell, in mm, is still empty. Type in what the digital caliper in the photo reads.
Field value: 117.95 mm
